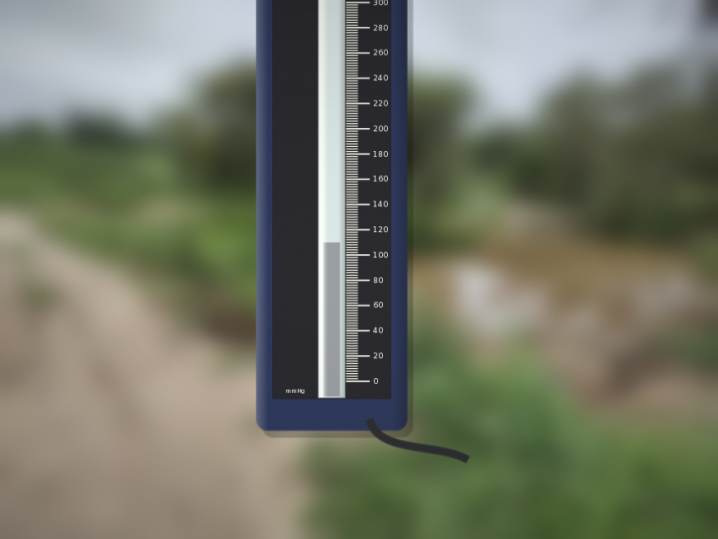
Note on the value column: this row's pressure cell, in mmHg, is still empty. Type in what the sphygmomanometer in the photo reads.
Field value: 110 mmHg
